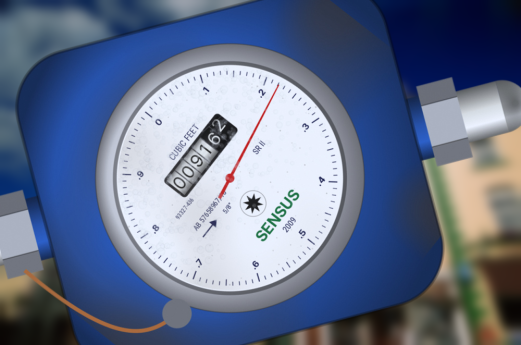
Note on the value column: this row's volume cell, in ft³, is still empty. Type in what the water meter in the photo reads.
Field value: 9162.22 ft³
